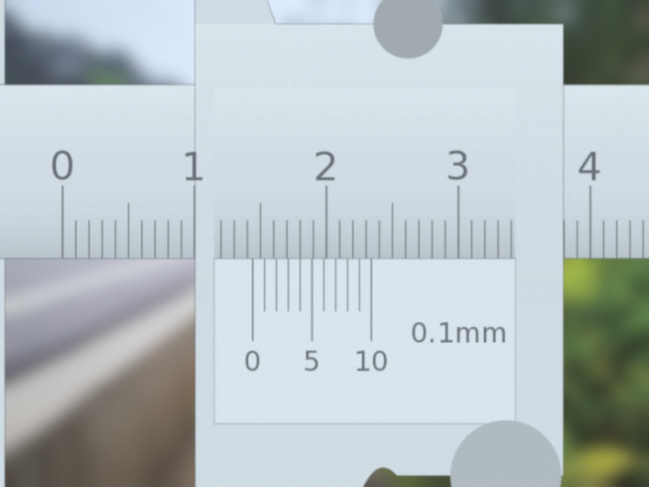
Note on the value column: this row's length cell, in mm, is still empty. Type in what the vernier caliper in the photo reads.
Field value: 14.4 mm
